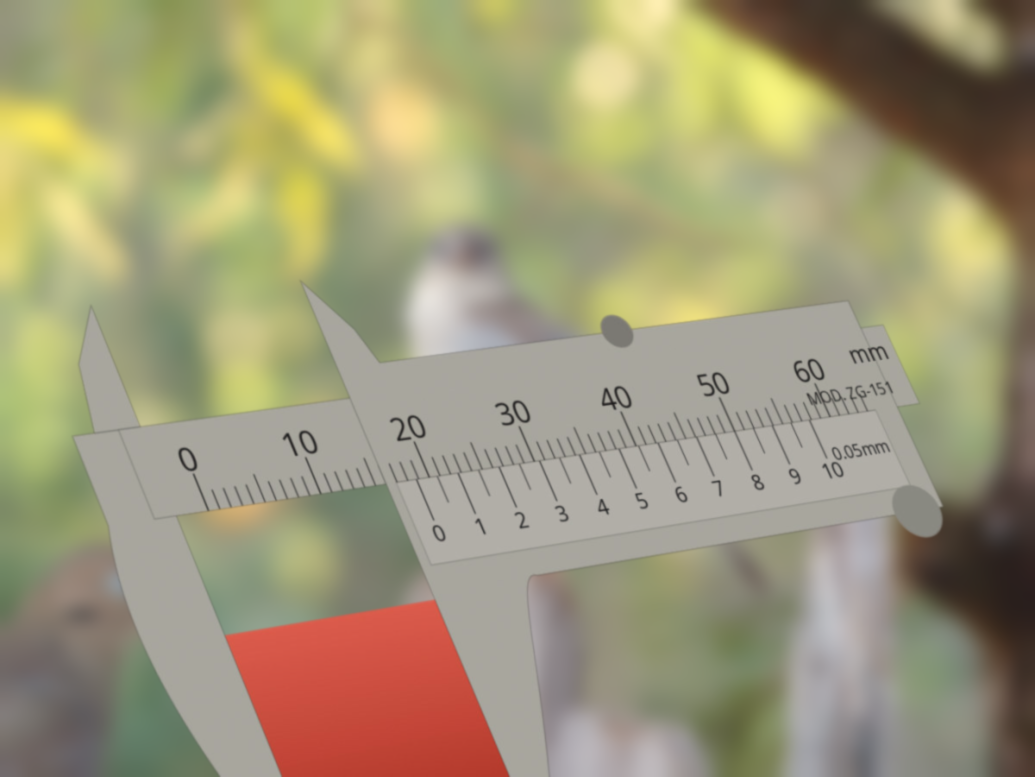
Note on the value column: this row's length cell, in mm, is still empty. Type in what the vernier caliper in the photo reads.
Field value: 18.8 mm
